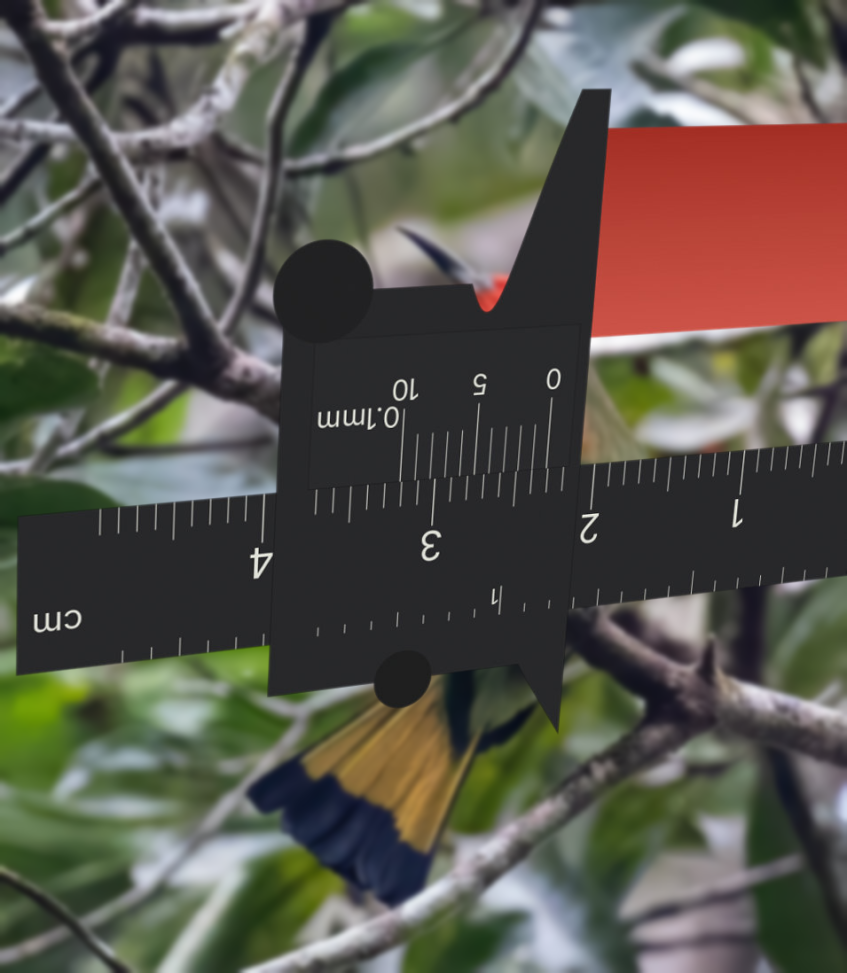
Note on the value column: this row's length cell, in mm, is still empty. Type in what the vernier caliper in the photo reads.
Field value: 23.1 mm
